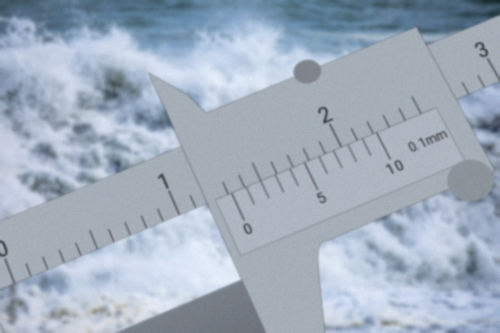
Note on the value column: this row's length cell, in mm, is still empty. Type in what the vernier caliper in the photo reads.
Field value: 13.2 mm
